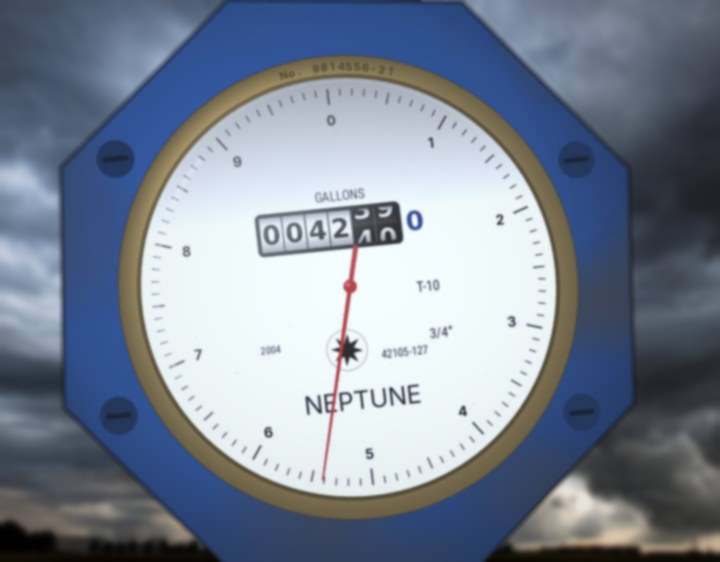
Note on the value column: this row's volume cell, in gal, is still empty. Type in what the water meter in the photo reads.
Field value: 42395.4 gal
